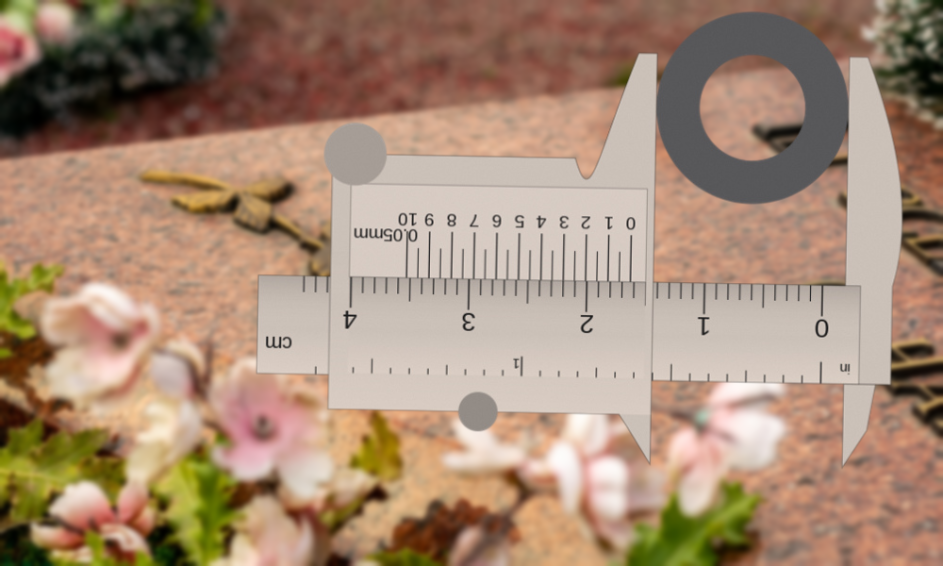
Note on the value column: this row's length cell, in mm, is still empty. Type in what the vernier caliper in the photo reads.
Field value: 16.3 mm
